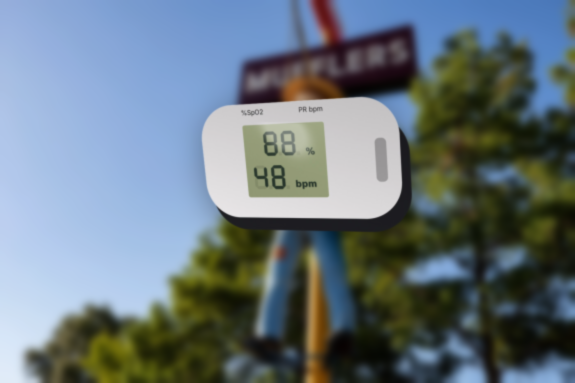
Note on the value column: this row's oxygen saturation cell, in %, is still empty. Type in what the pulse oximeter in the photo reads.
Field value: 88 %
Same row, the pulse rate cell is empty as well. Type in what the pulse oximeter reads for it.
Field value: 48 bpm
